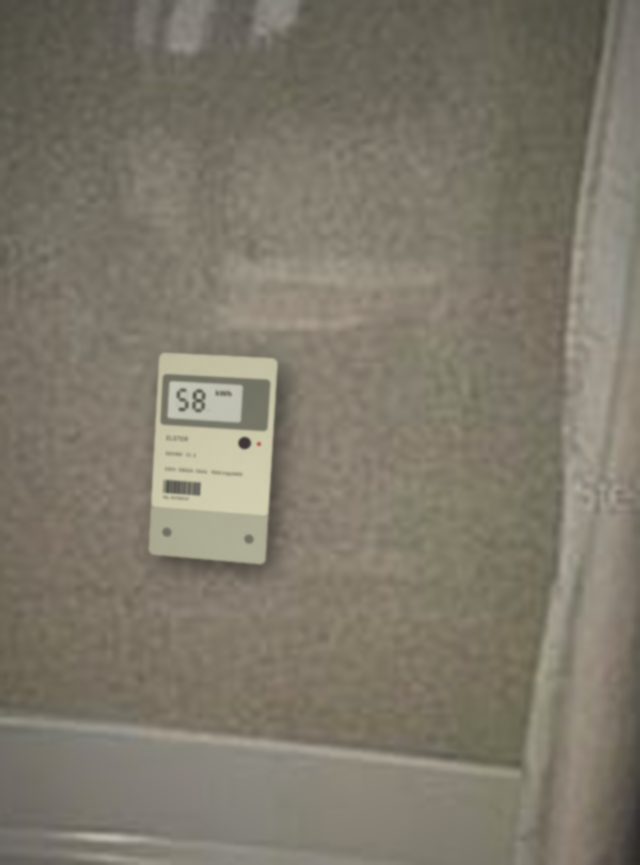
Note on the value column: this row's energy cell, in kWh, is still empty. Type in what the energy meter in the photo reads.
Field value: 58 kWh
